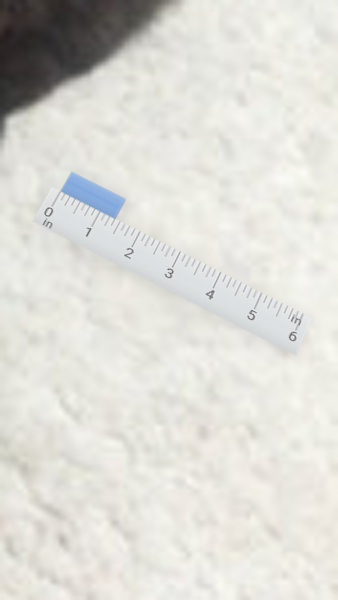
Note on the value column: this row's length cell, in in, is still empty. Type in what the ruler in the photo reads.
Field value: 1.375 in
